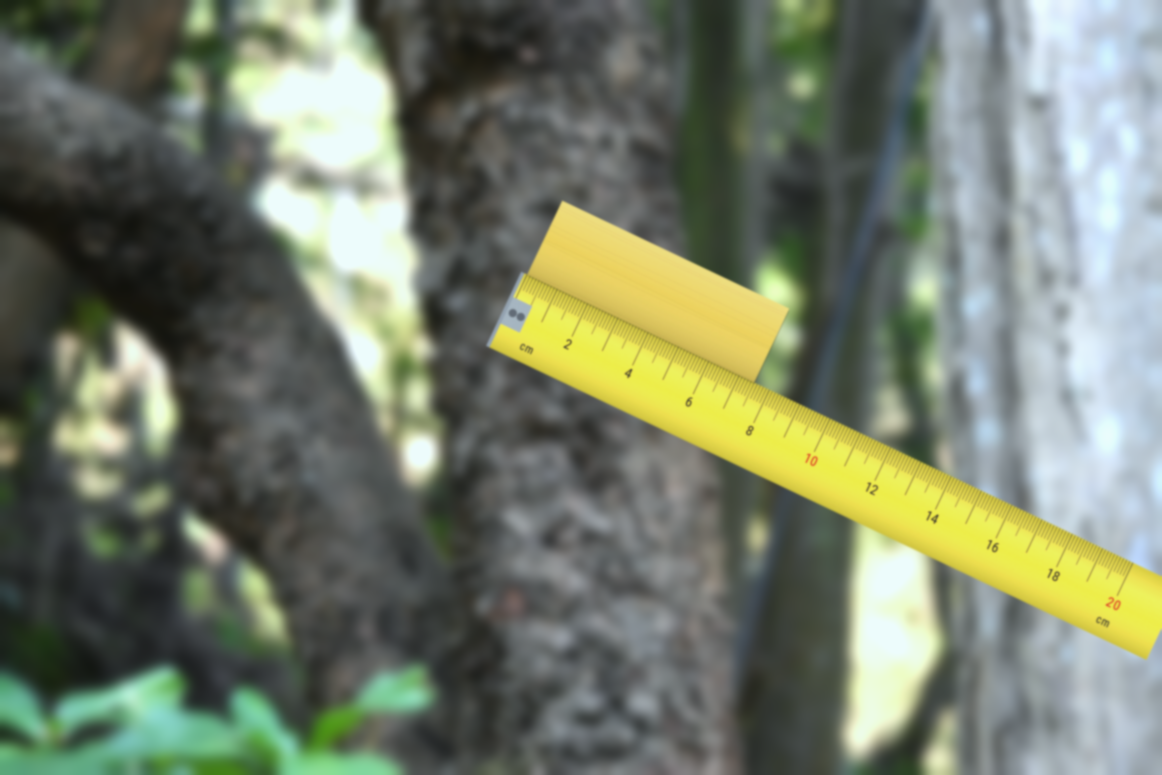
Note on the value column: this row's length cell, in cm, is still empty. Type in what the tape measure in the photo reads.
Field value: 7.5 cm
